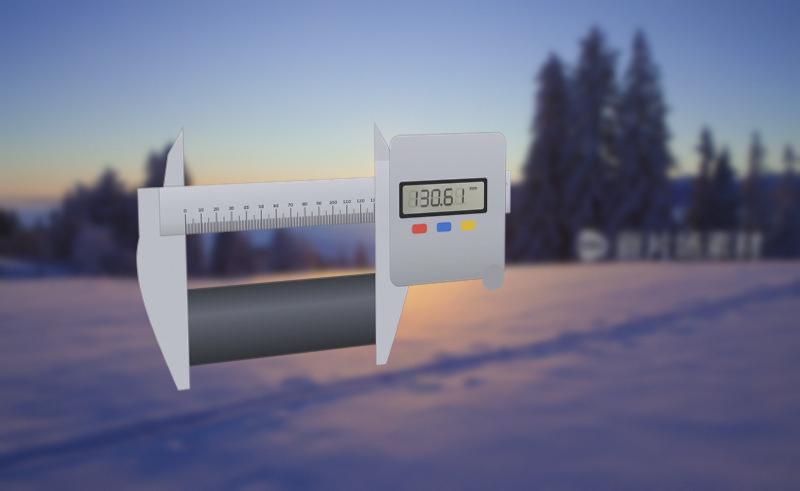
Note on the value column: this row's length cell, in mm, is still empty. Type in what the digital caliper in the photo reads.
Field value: 130.61 mm
